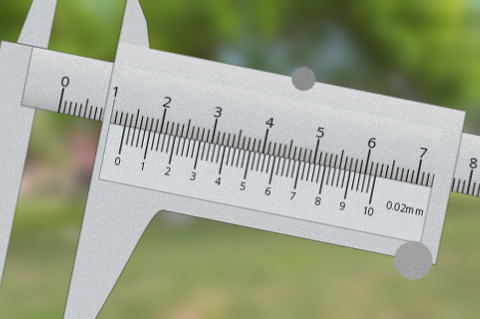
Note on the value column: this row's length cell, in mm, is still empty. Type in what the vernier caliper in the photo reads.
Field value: 13.0 mm
